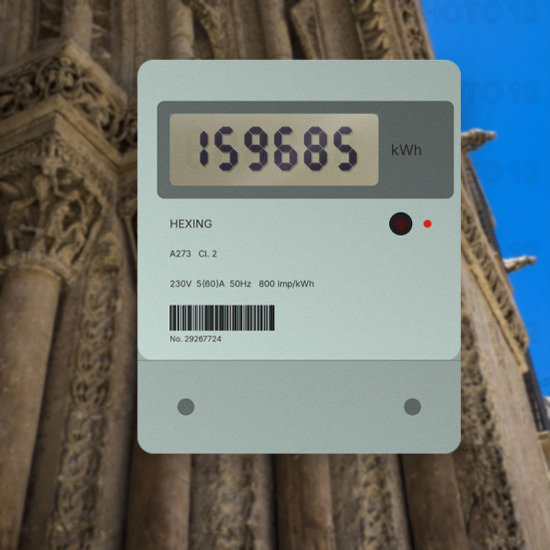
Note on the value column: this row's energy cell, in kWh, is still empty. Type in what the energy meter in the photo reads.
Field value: 159685 kWh
